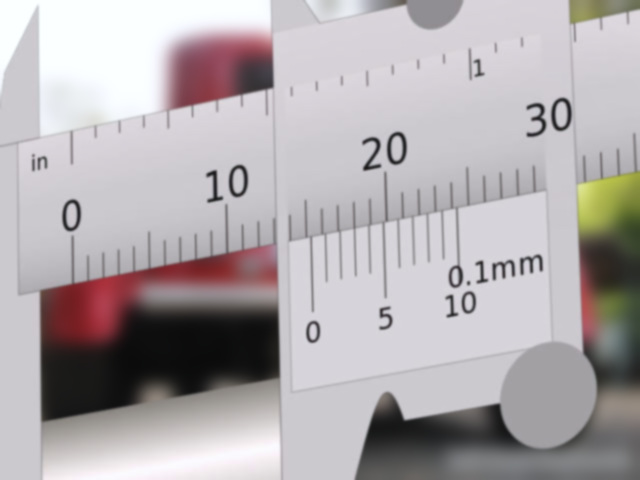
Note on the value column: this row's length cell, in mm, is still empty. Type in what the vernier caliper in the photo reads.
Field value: 15.3 mm
